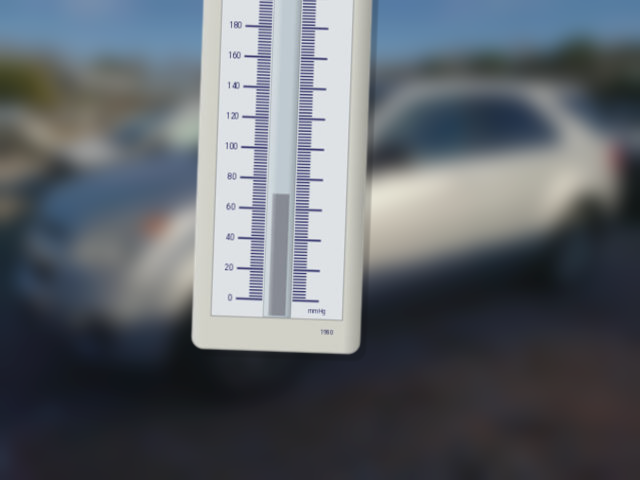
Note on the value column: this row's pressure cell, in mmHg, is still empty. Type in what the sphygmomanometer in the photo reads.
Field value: 70 mmHg
